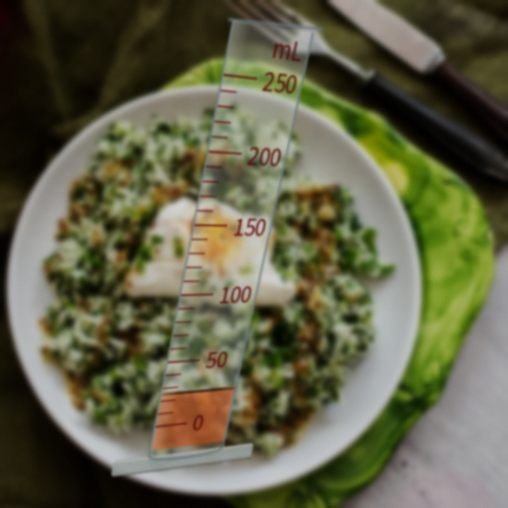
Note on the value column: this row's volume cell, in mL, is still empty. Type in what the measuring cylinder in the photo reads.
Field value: 25 mL
